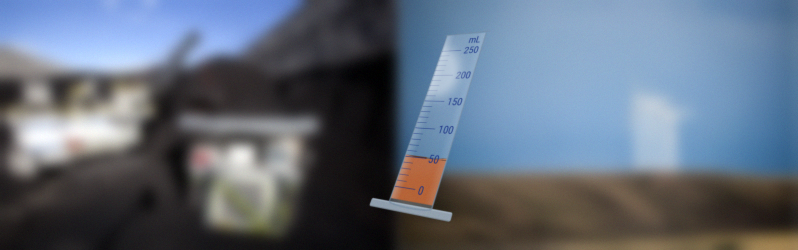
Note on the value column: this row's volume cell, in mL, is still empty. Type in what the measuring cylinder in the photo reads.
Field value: 50 mL
